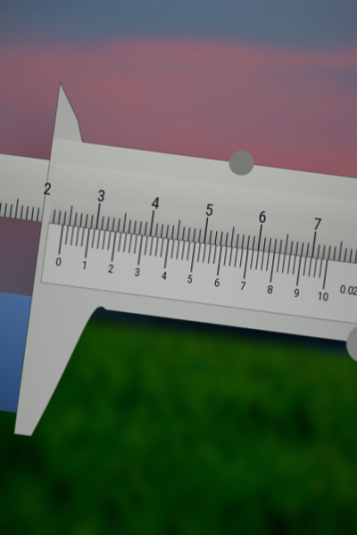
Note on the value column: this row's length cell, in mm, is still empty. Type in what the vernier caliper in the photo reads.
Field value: 23.8 mm
